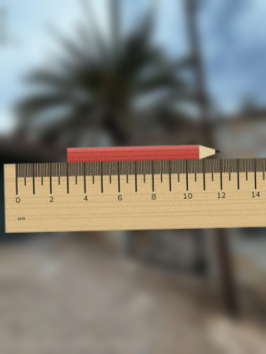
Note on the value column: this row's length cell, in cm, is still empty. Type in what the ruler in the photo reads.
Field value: 9 cm
